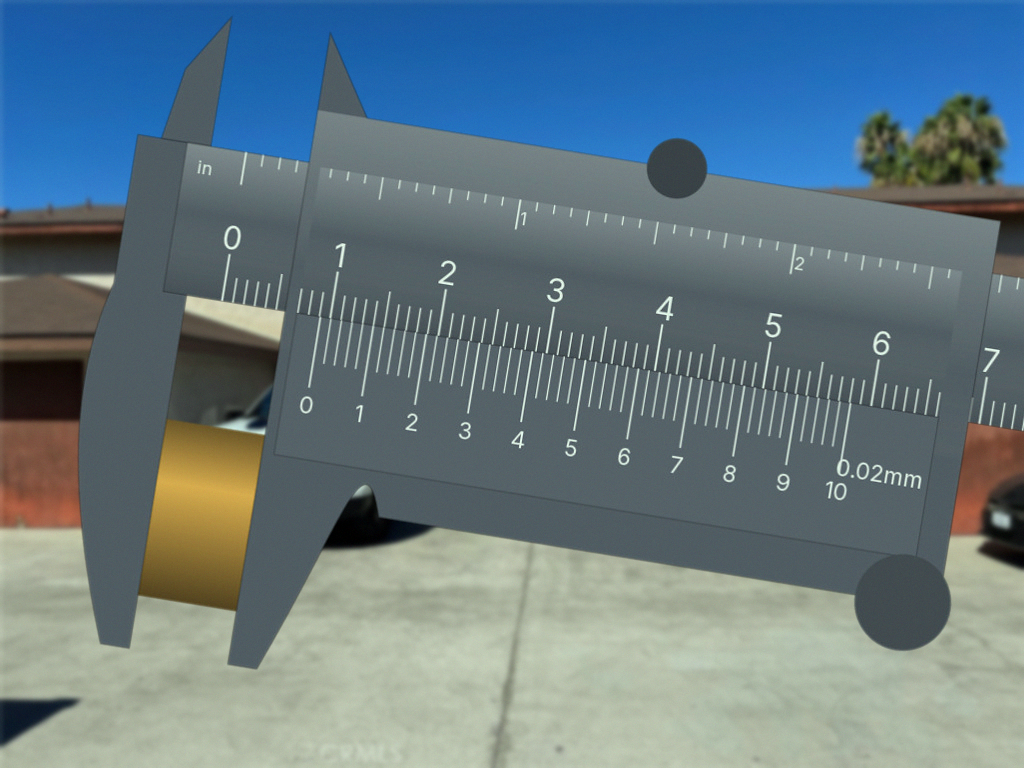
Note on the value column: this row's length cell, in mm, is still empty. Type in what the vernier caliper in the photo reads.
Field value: 9.1 mm
